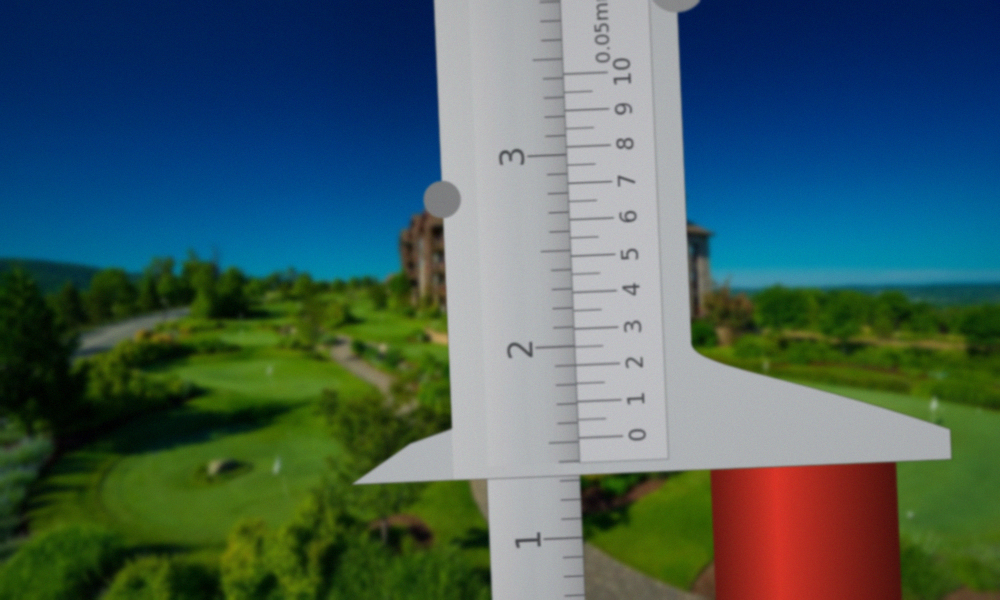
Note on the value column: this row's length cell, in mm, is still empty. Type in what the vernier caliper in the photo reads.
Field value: 15.2 mm
